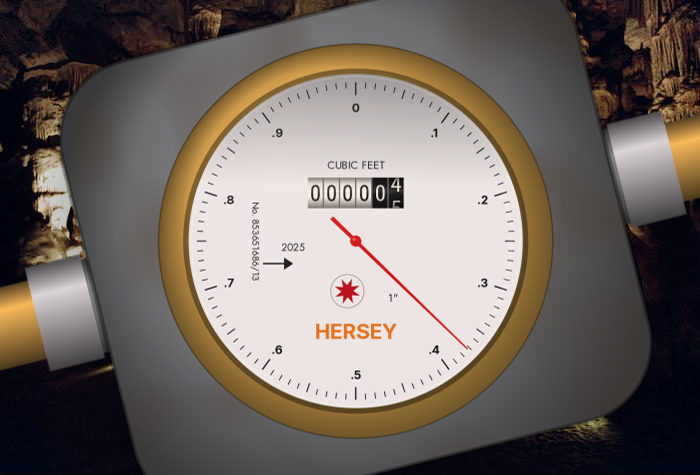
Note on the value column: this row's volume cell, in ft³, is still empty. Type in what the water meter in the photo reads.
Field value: 4.37 ft³
